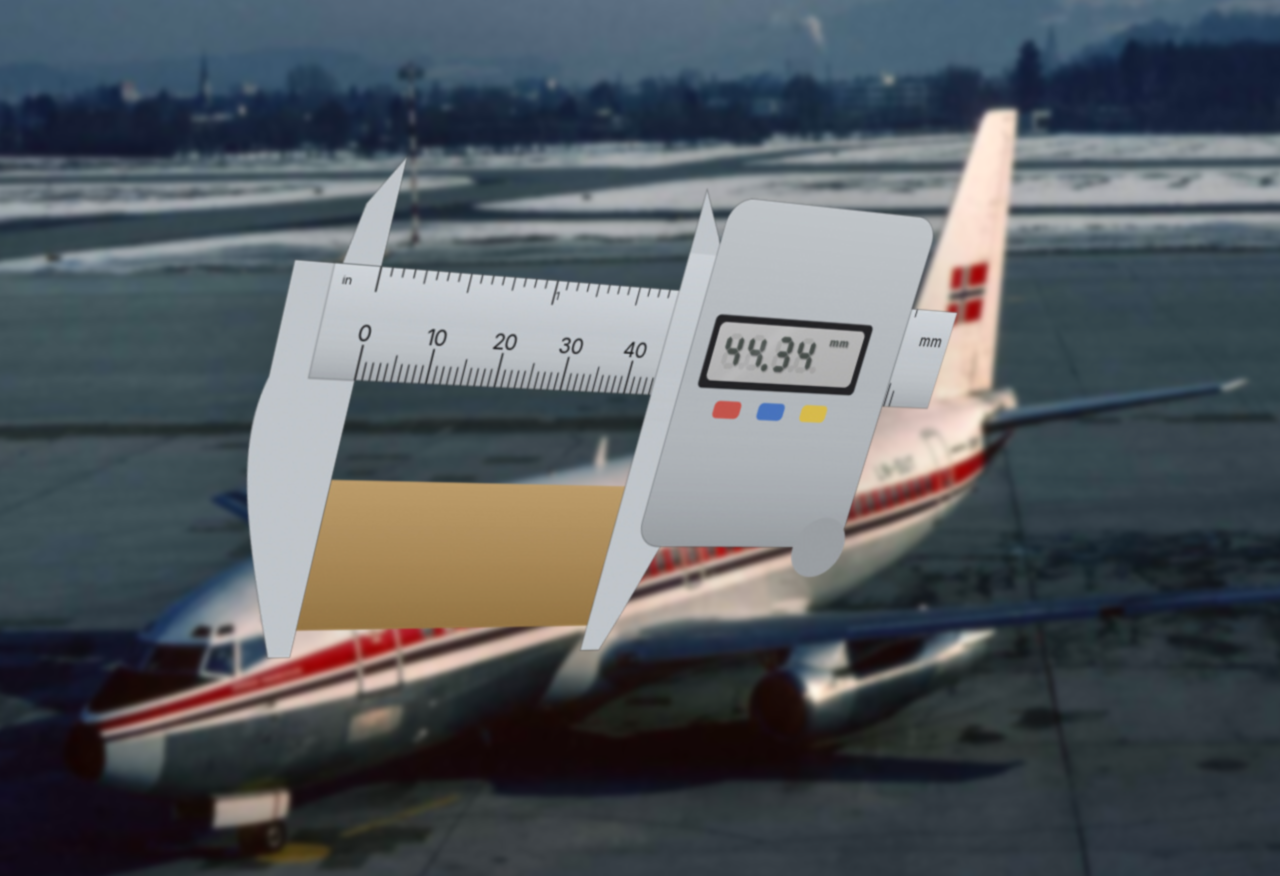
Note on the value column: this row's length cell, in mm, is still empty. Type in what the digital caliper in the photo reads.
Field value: 44.34 mm
